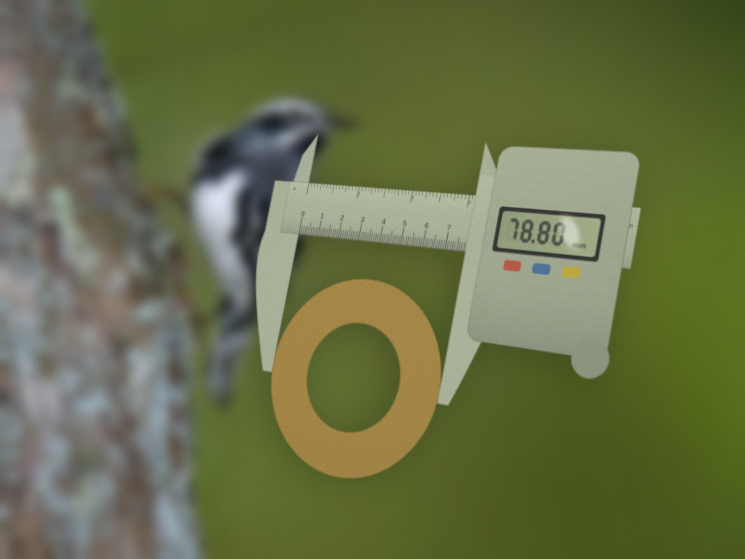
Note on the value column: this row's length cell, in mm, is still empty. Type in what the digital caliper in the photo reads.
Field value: 78.80 mm
